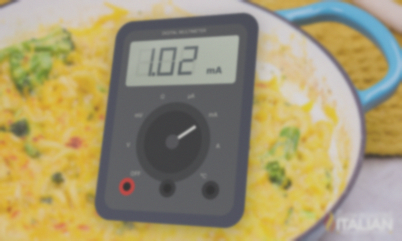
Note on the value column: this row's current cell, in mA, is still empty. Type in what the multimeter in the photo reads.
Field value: 1.02 mA
